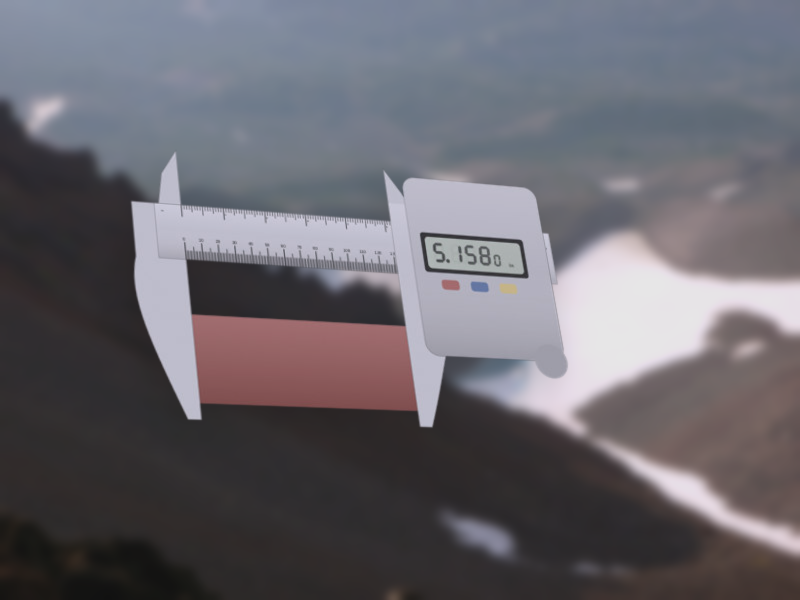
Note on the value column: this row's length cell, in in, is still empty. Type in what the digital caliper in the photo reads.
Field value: 5.1580 in
